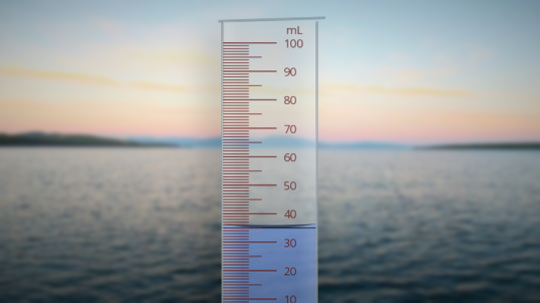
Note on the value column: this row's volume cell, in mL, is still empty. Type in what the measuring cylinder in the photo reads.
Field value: 35 mL
